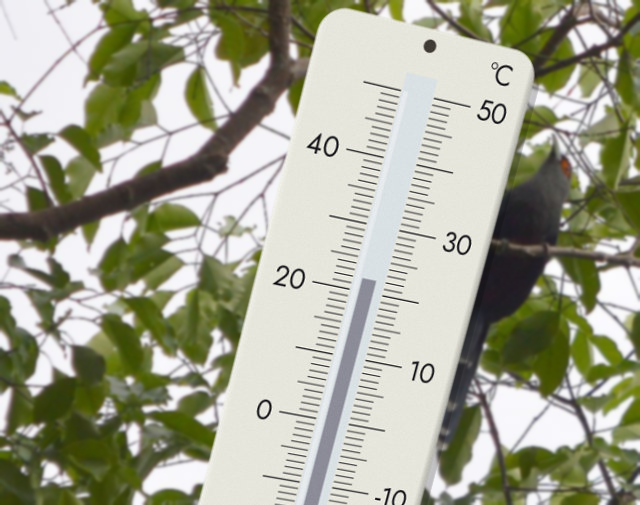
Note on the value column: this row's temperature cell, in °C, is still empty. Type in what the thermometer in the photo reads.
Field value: 22 °C
